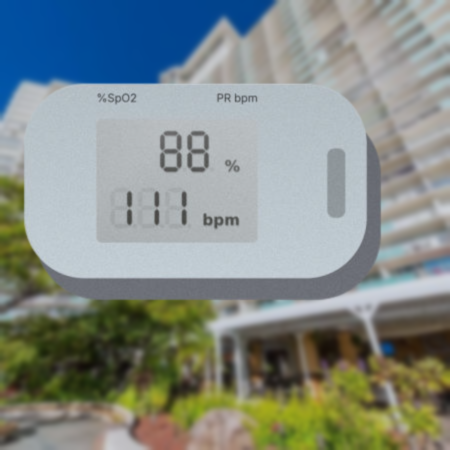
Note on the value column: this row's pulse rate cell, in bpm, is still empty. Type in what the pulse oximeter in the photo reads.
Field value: 111 bpm
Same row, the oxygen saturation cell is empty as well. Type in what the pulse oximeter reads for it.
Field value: 88 %
